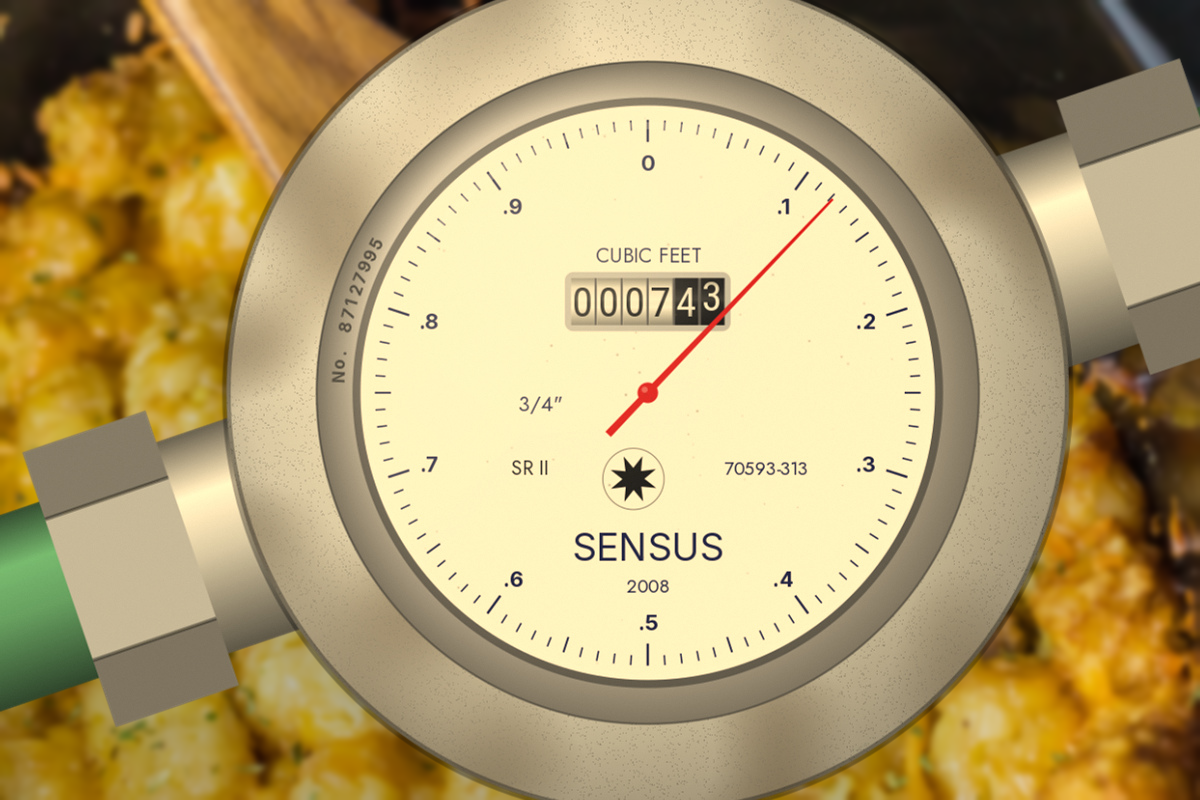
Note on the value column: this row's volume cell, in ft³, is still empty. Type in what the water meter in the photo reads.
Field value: 743.12 ft³
